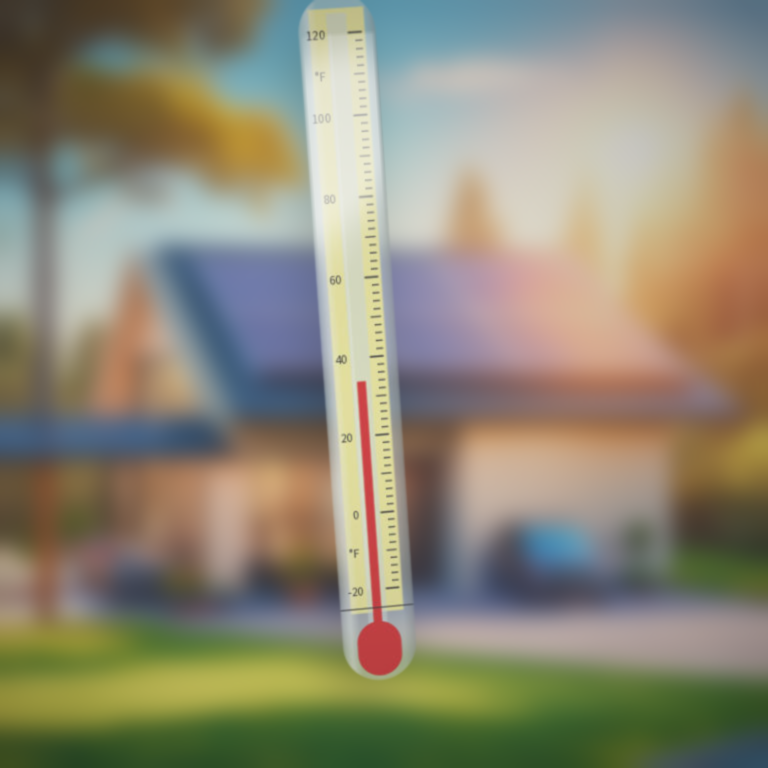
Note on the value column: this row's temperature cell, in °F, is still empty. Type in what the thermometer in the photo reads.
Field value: 34 °F
